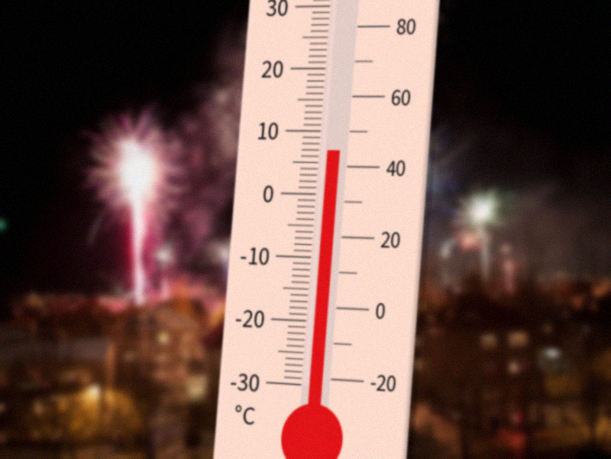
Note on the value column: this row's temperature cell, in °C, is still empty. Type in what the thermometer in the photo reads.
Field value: 7 °C
